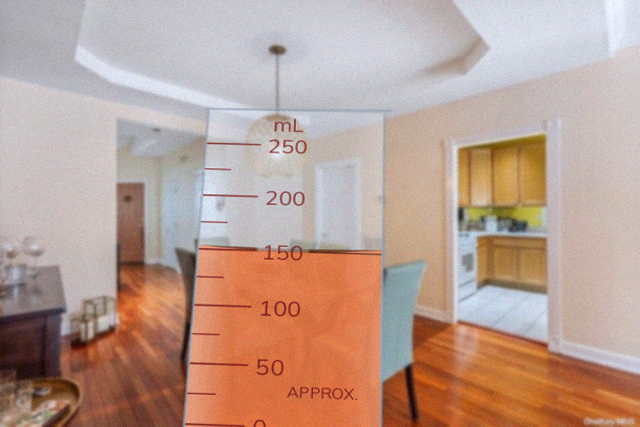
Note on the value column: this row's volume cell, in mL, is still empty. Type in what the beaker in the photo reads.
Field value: 150 mL
